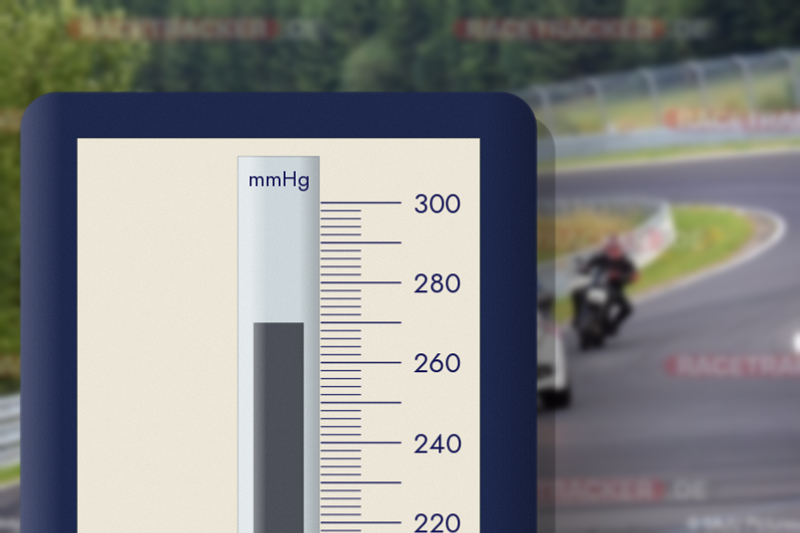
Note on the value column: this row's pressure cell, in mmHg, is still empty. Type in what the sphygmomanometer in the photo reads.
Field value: 270 mmHg
